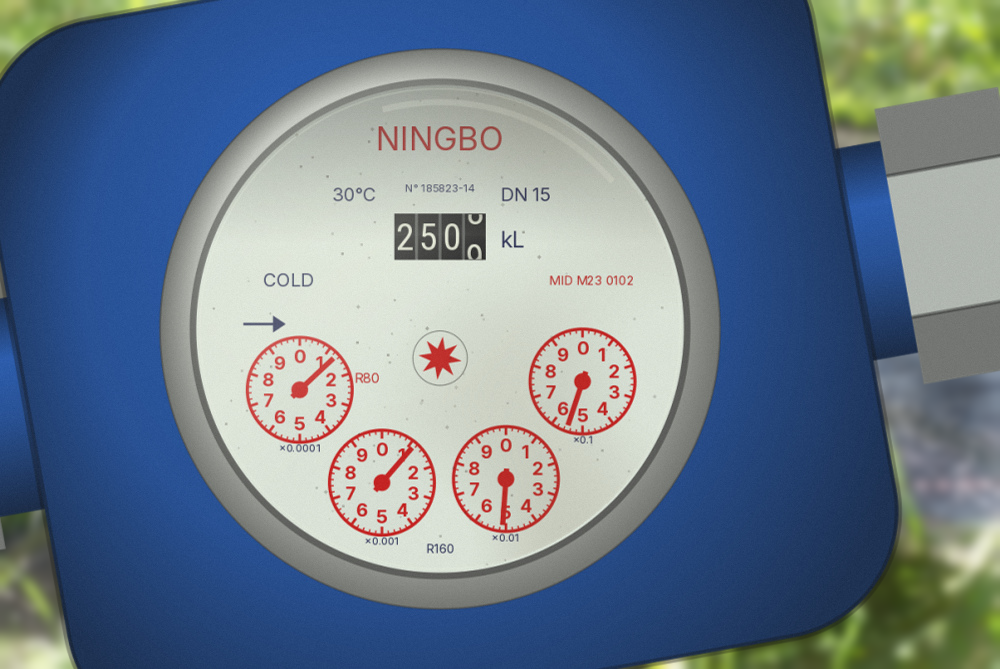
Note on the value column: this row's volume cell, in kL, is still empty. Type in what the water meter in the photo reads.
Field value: 2508.5511 kL
